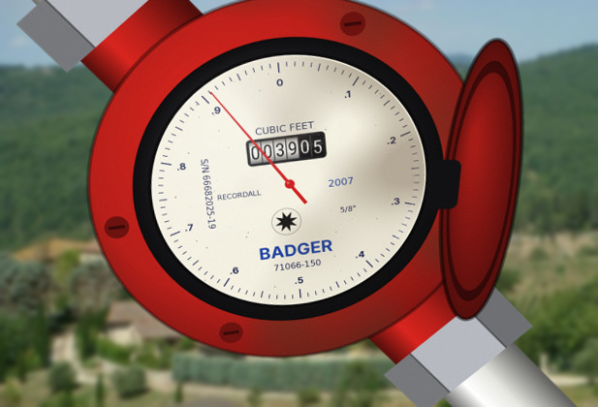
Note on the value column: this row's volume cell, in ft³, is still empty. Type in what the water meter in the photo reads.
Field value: 3904.91 ft³
